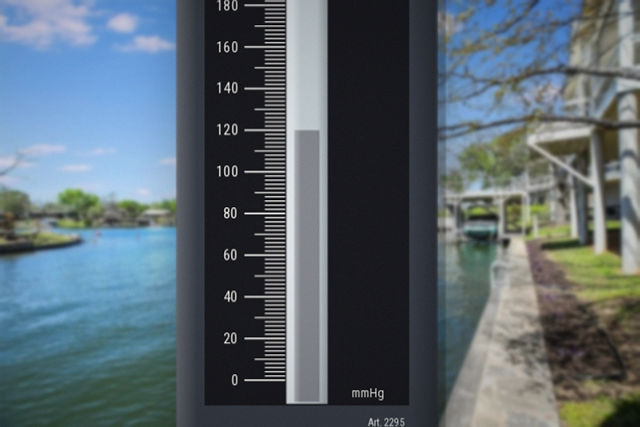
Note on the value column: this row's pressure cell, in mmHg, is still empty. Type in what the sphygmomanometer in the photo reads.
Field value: 120 mmHg
